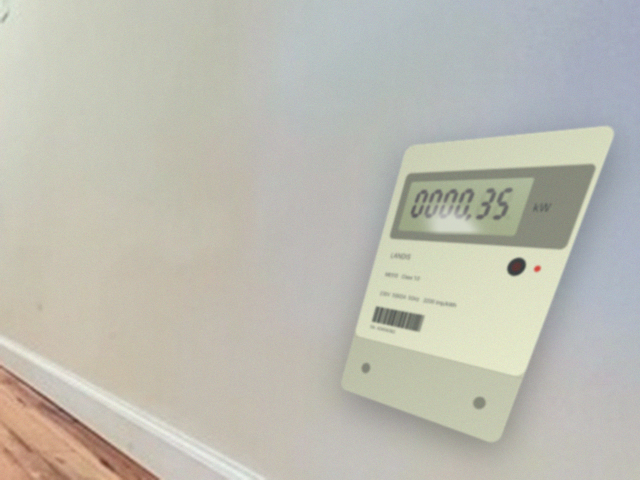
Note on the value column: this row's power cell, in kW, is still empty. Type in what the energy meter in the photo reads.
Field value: 0.35 kW
